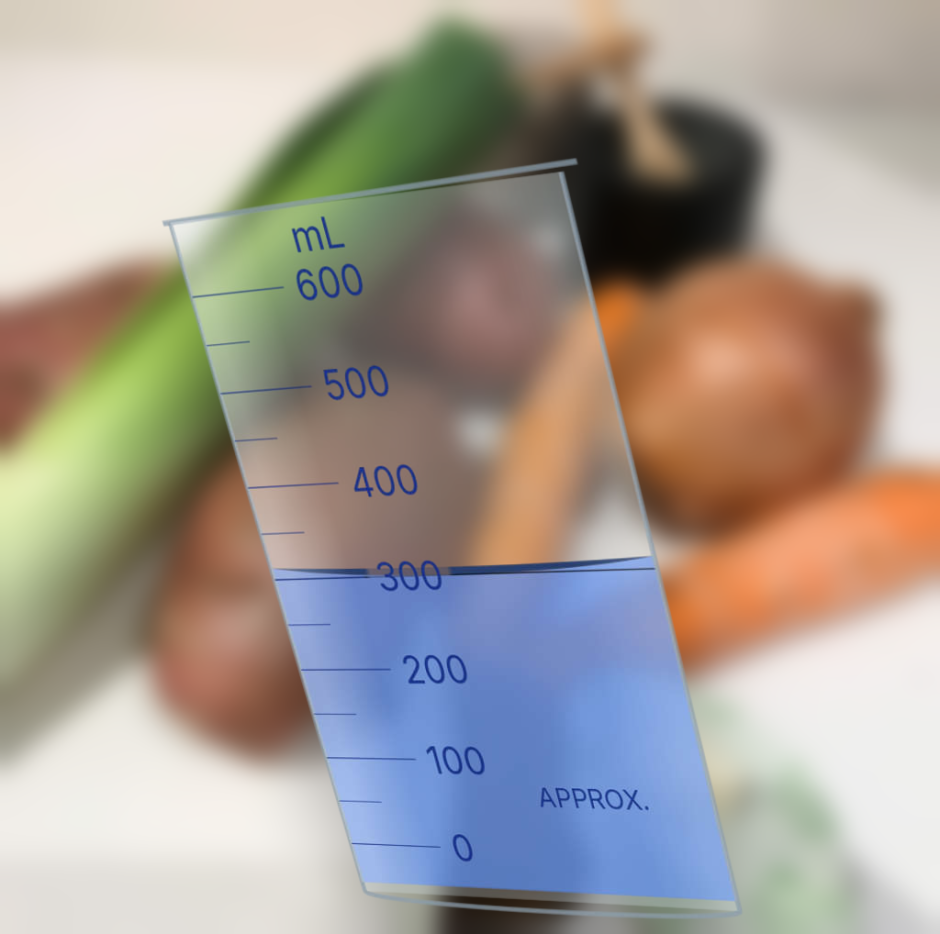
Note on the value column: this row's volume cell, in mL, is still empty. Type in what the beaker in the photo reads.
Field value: 300 mL
